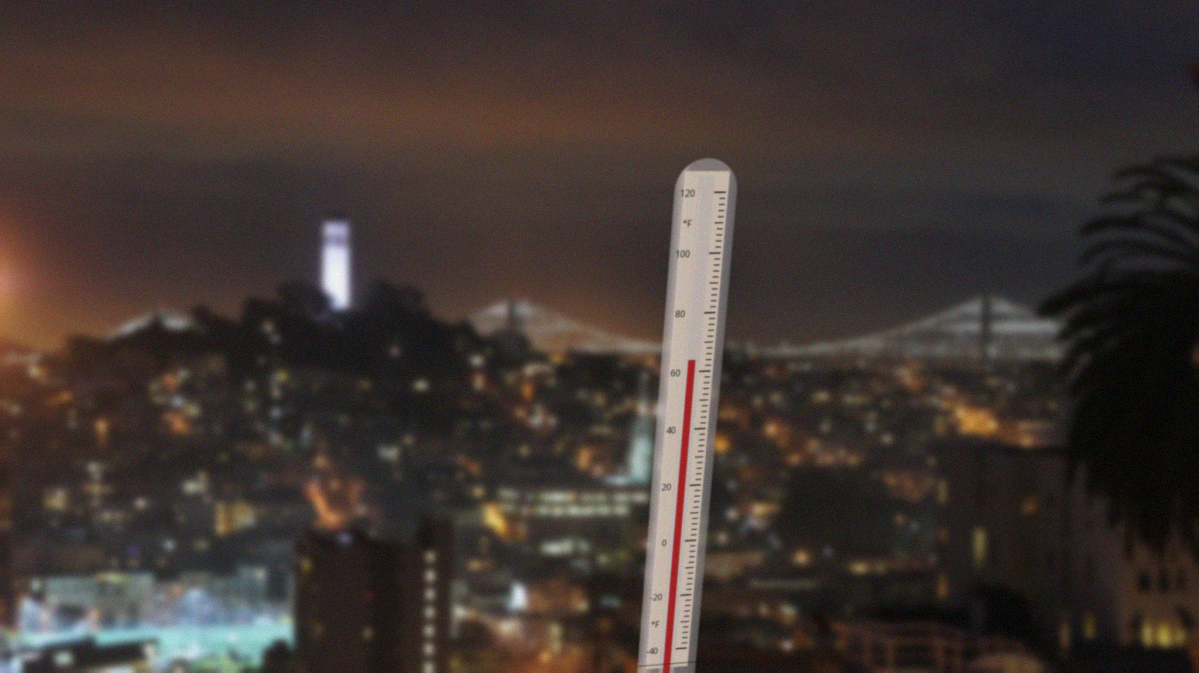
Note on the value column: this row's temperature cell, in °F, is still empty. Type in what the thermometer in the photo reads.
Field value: 64 °F
